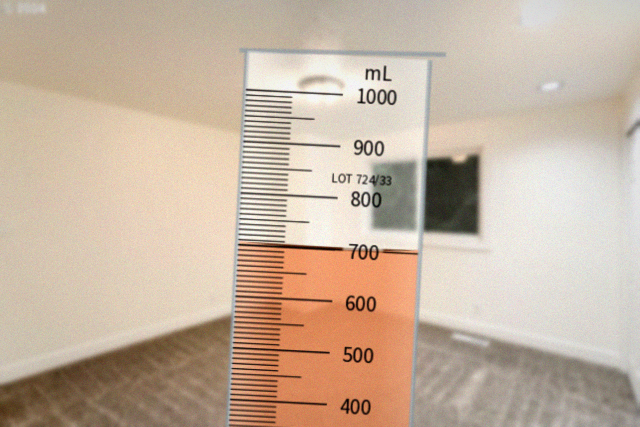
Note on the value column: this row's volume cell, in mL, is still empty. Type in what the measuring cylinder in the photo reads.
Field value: 700 mL
